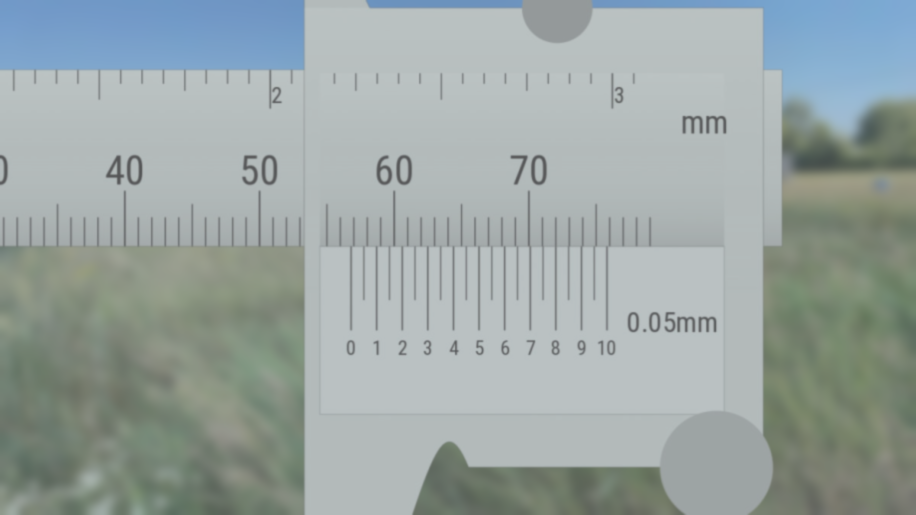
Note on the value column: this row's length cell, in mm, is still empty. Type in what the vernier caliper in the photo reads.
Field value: 56.8 mm
